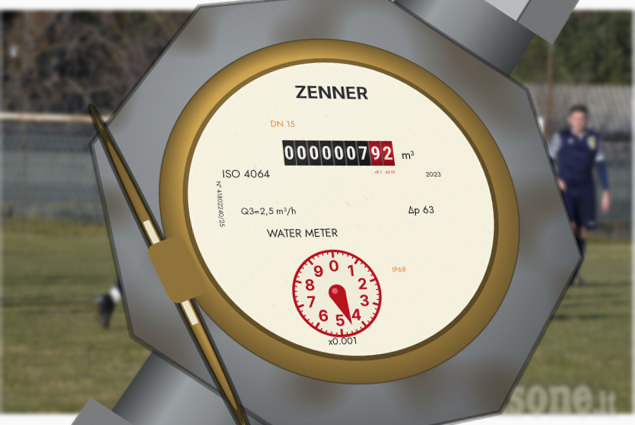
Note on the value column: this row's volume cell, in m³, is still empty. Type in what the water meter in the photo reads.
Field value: 7.924 m³
